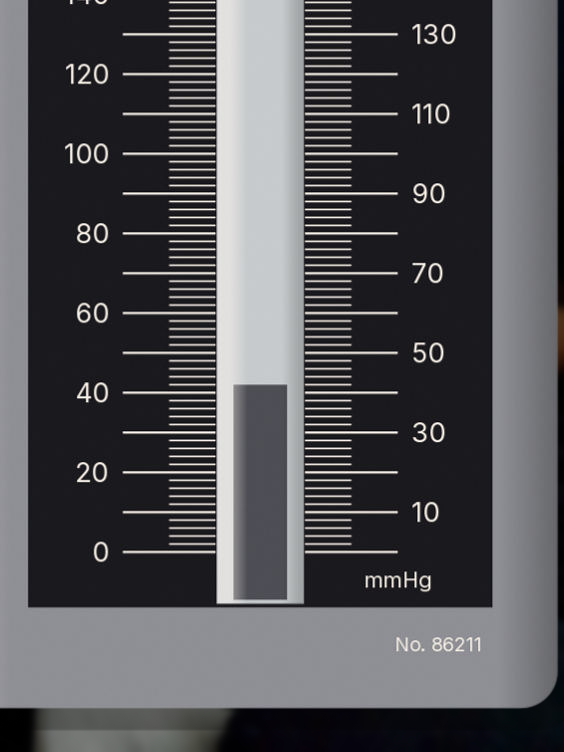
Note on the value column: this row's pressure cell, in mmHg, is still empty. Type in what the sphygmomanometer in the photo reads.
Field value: 42 mmHg
